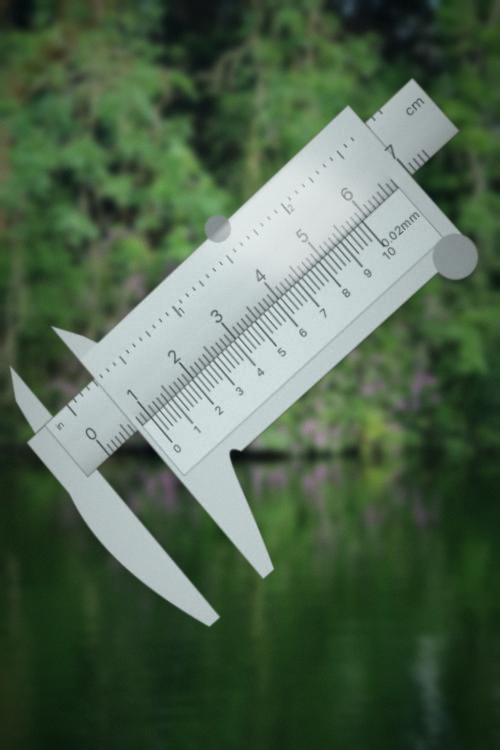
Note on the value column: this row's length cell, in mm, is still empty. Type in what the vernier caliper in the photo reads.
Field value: 10.0 mm
